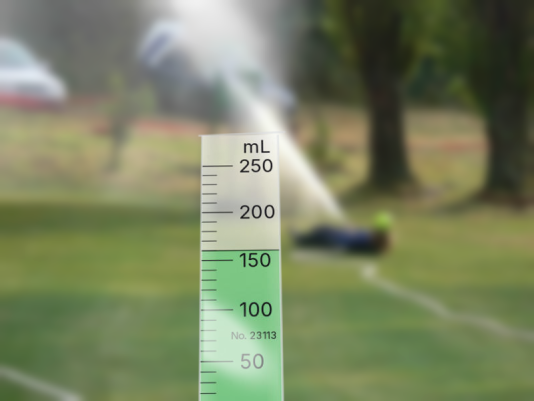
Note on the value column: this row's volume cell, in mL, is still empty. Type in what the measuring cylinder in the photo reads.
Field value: 160 mL
